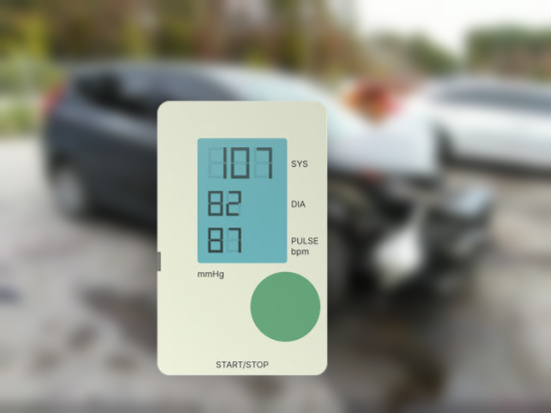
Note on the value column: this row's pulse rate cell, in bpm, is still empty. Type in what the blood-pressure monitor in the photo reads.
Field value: 87 bpm
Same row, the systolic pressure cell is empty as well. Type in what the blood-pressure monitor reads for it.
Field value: 107 mmHg
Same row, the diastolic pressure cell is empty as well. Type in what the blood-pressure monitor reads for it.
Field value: 82 mmHg
